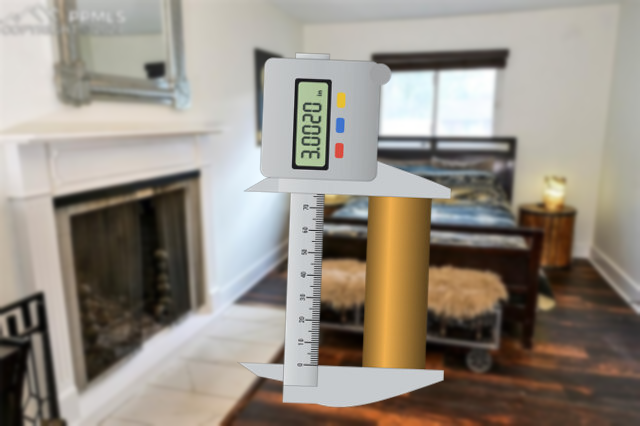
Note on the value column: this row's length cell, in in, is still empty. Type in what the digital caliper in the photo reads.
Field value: 3.0020 in
